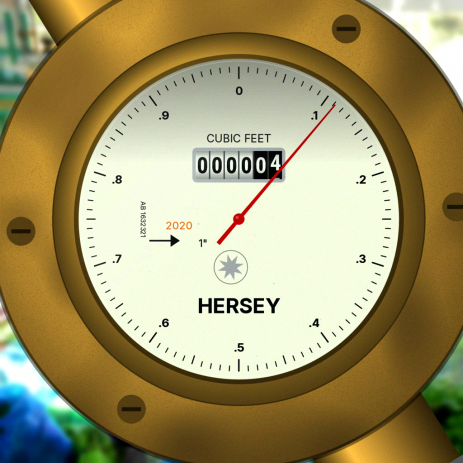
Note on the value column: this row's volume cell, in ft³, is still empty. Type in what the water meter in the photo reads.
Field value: 4.11 ft³
